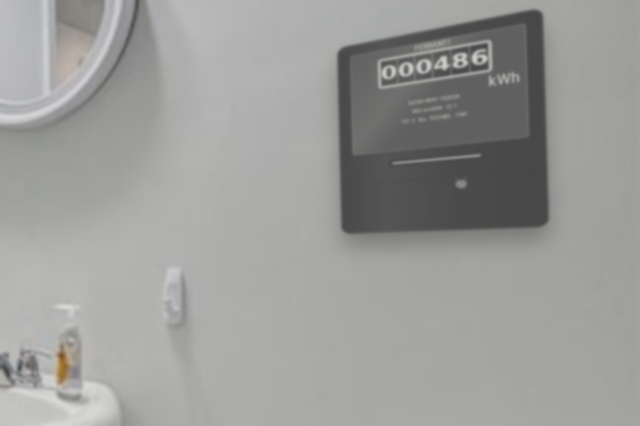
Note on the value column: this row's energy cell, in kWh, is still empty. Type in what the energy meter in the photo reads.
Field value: 486 kWh
